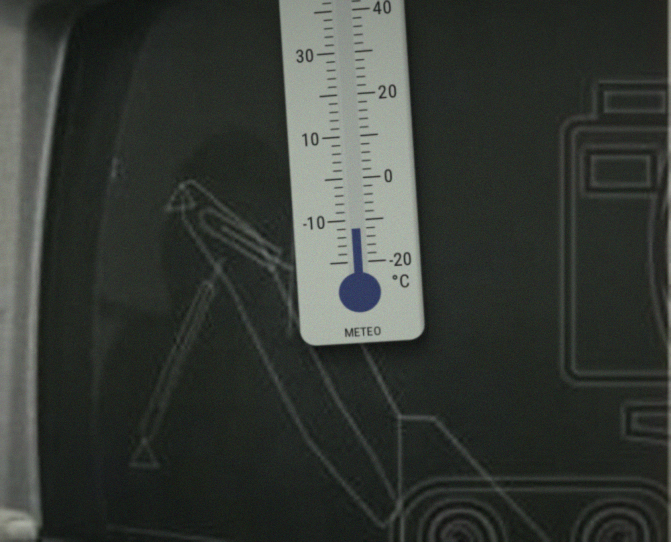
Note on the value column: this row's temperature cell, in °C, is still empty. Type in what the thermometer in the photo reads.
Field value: -12 °C
